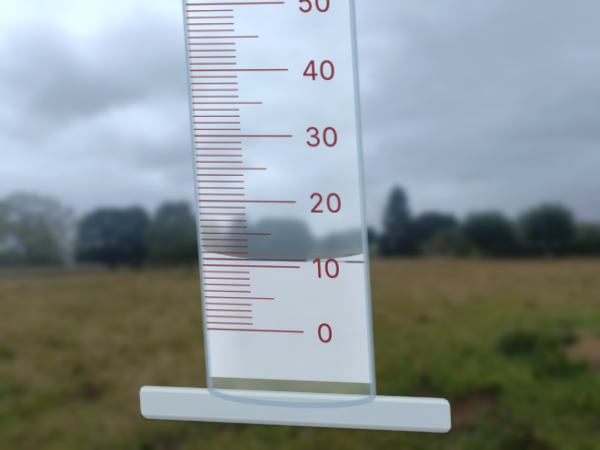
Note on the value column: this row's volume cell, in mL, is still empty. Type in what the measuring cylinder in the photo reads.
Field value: 11 mL
